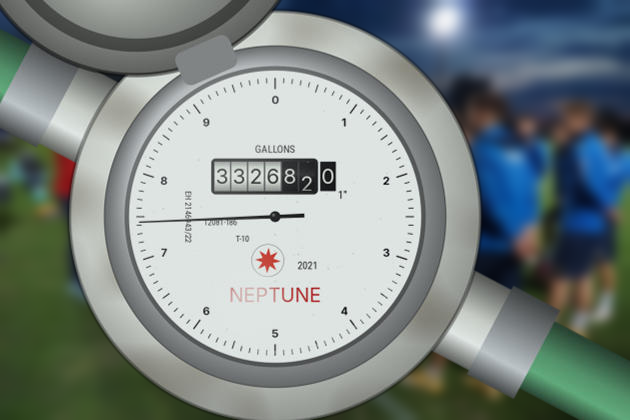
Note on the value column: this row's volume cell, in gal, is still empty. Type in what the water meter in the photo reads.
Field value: 3326817.4 gal
